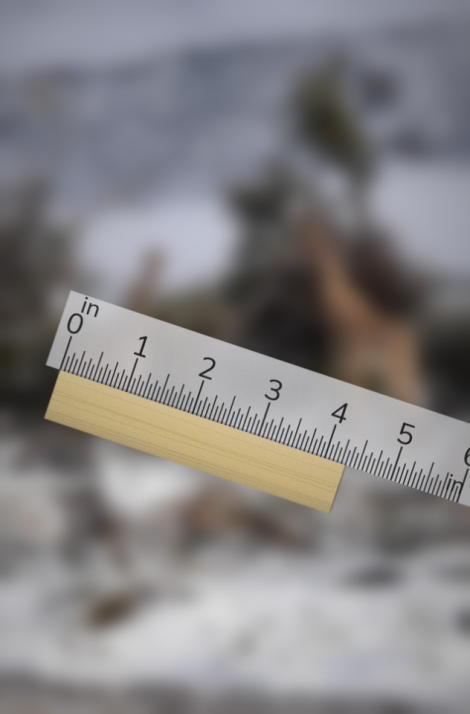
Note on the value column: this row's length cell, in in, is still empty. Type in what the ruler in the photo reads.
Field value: 4.3125 in
